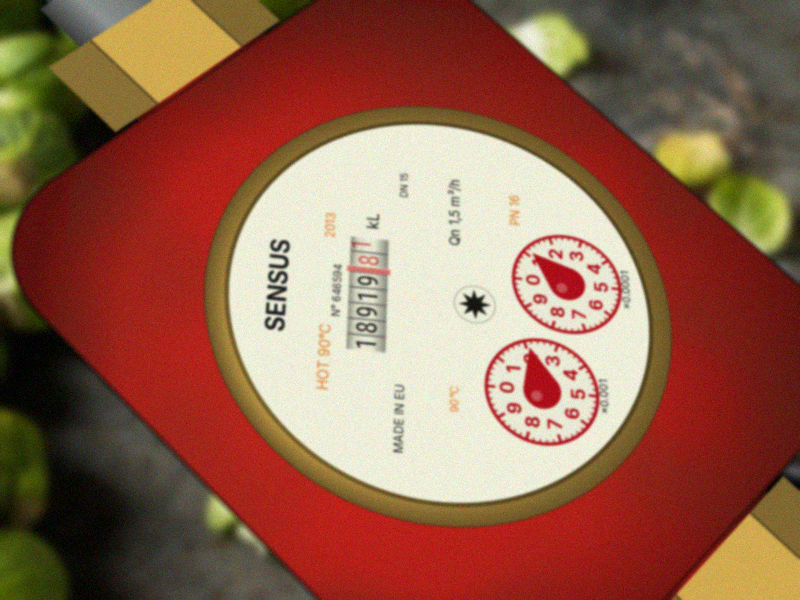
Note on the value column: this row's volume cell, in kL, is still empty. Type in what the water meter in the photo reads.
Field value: 18919.8121 kL
